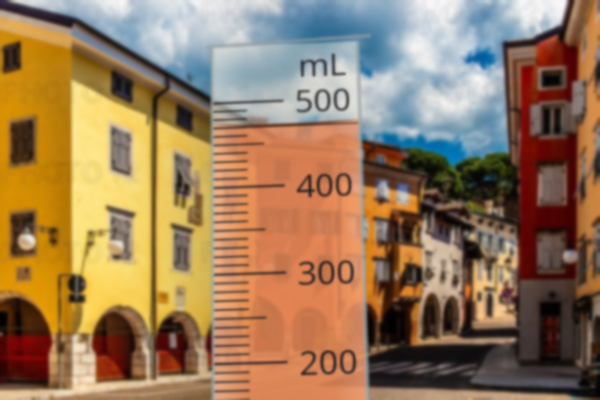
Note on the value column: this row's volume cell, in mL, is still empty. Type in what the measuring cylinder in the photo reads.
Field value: 470 mL
